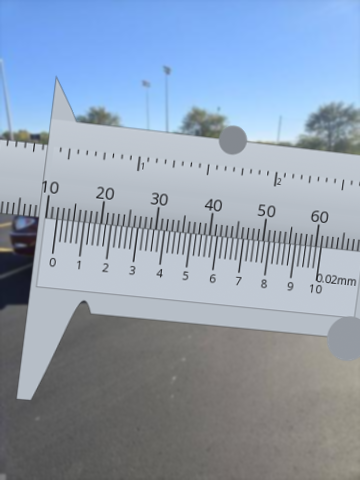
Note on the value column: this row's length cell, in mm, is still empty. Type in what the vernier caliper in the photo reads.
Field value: 12.0 mm
